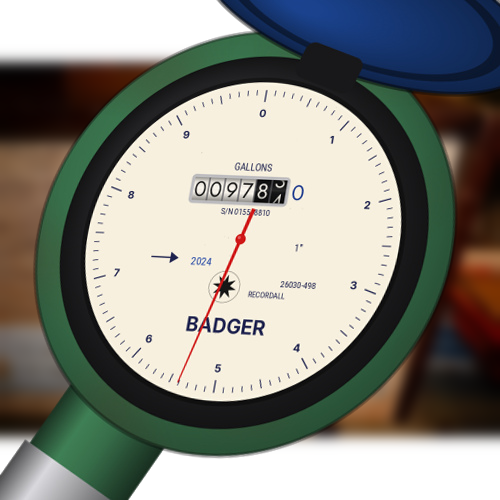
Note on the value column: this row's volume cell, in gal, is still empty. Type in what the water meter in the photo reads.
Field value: 97835.4 gal
